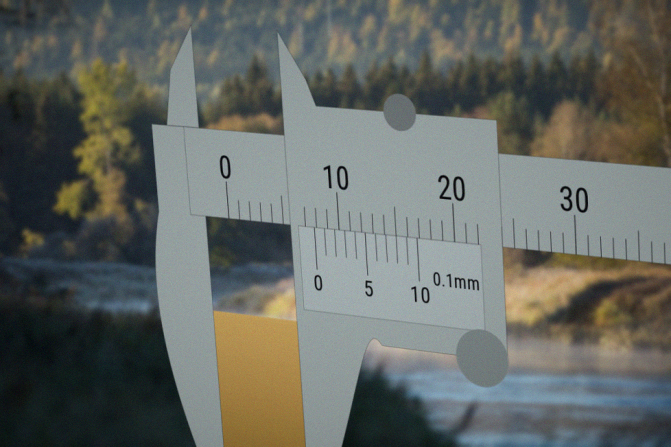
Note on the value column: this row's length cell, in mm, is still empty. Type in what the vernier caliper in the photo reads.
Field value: 7.8 mm
